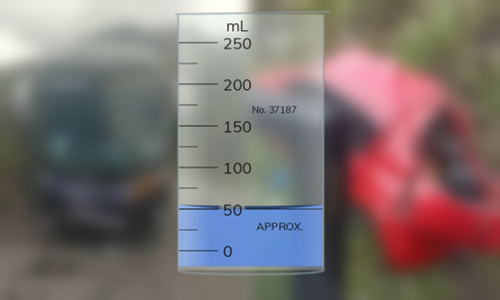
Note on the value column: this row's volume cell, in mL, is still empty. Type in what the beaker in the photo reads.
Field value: 50 mL
